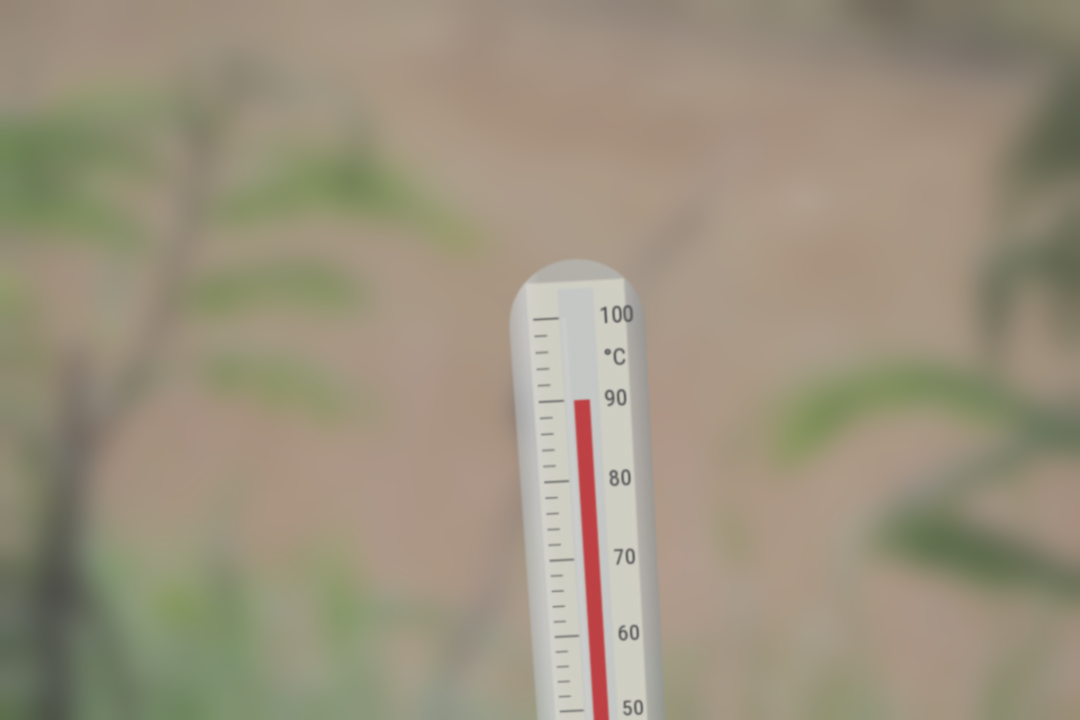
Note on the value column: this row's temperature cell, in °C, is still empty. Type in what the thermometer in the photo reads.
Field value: 90 °C
